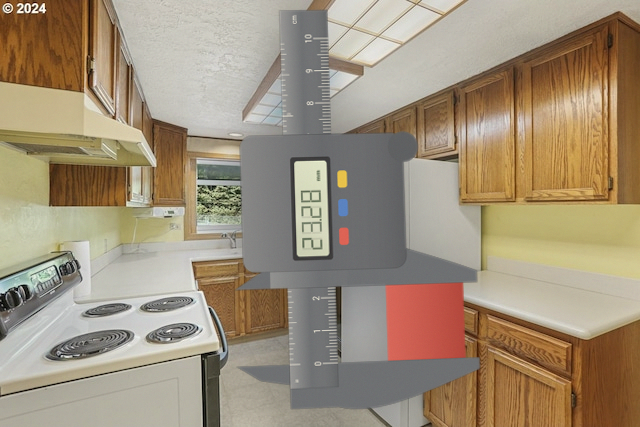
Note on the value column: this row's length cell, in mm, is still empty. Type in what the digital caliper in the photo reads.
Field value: 23.28 mm
